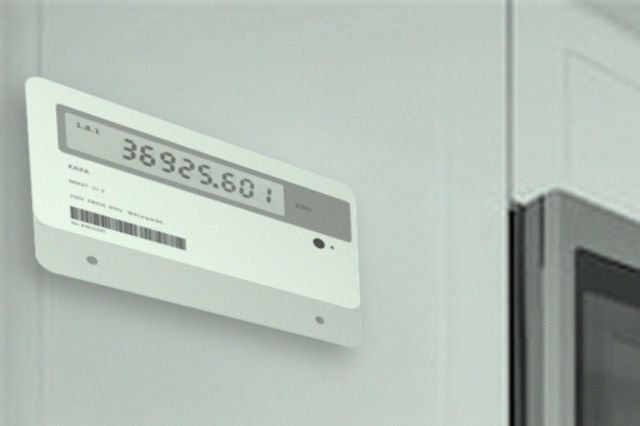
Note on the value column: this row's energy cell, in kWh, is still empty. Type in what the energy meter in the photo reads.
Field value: 36925.601 kWh
